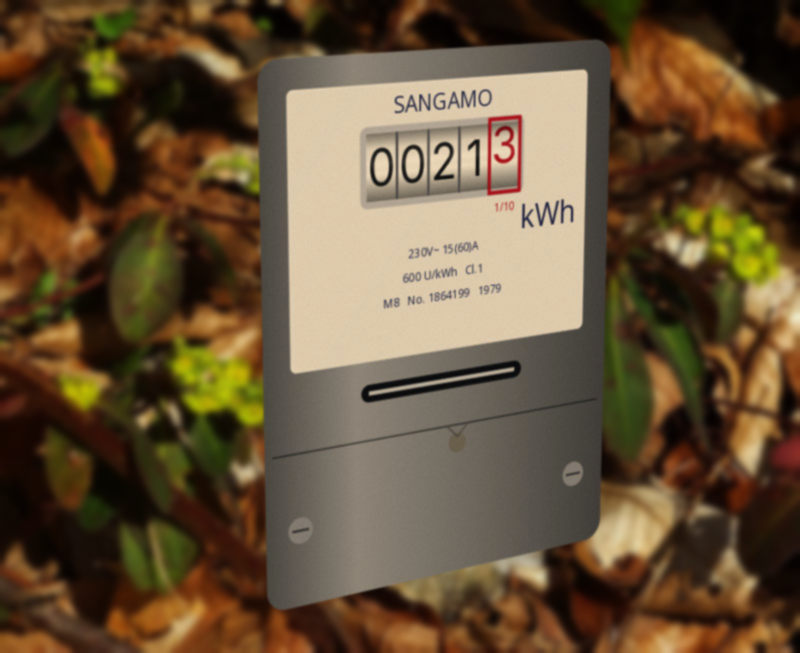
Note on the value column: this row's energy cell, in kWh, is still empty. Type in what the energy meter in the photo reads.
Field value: 21.3 kWh
